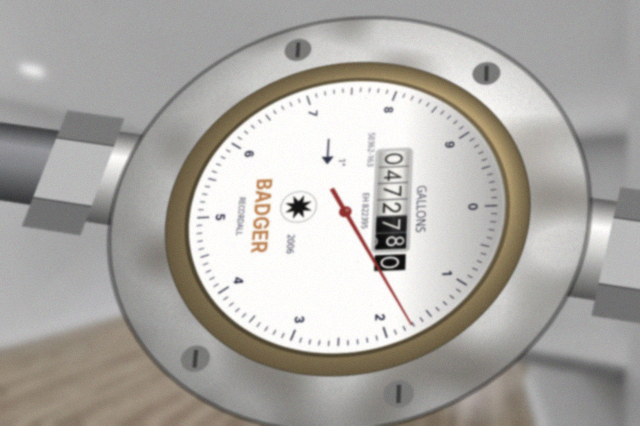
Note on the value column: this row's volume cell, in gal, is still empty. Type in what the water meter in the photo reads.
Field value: 472781.7 gal
